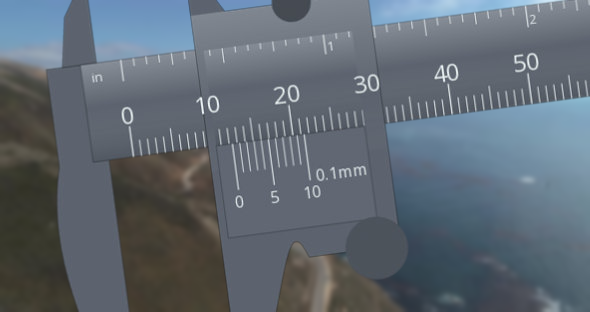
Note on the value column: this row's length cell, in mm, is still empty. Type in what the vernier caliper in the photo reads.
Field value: 12.4 mm
